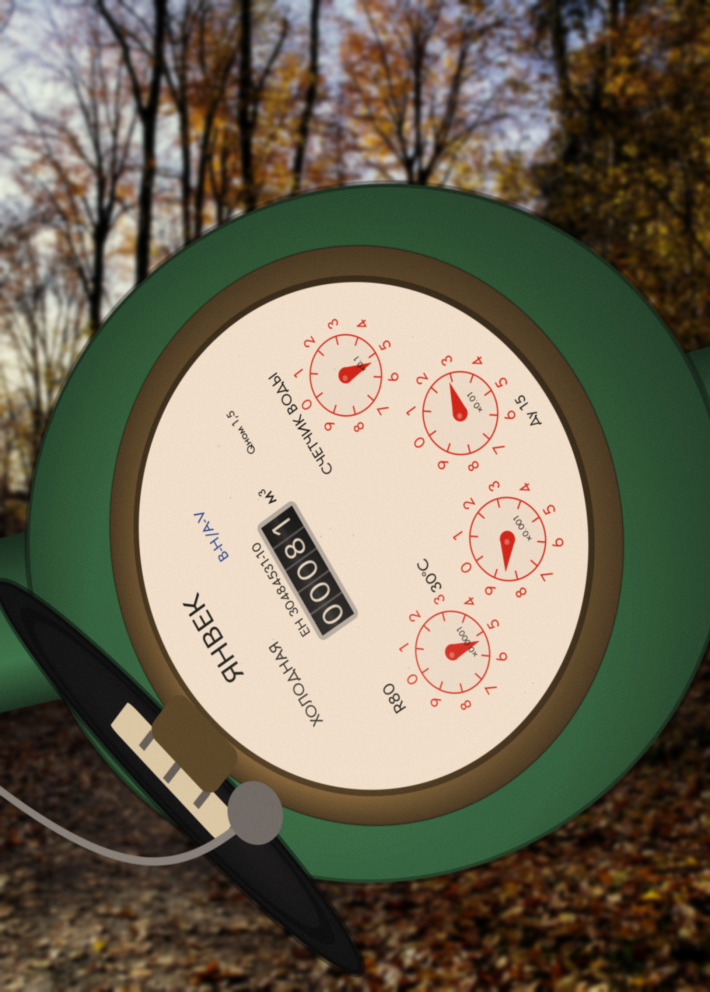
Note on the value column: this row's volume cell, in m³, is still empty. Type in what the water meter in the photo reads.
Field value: 81.5285 m³
